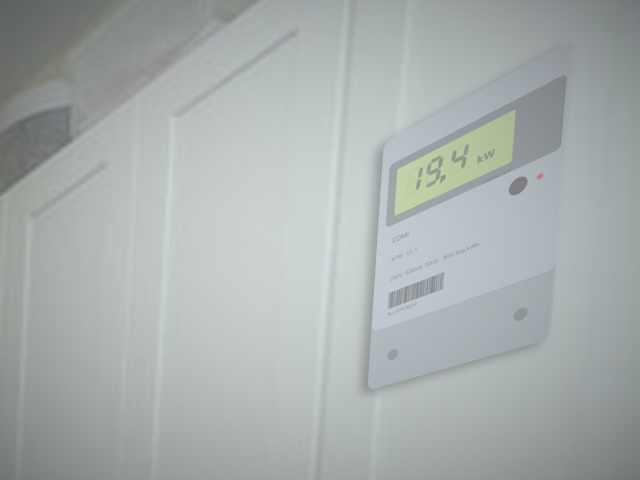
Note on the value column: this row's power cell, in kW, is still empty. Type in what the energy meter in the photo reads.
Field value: 19.4 kW
